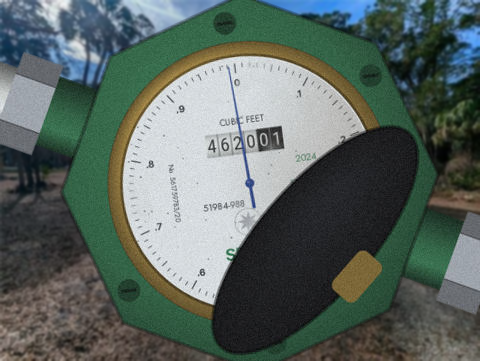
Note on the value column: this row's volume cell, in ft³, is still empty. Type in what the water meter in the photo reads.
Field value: 462000.99 ft³
